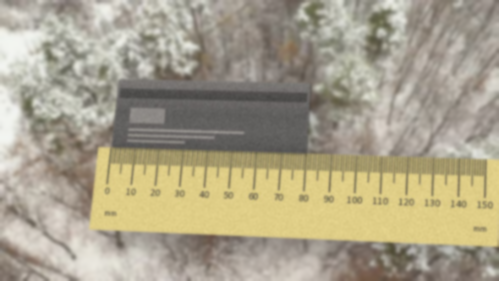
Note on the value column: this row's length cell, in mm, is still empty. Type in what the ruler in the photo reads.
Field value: 80 mm
